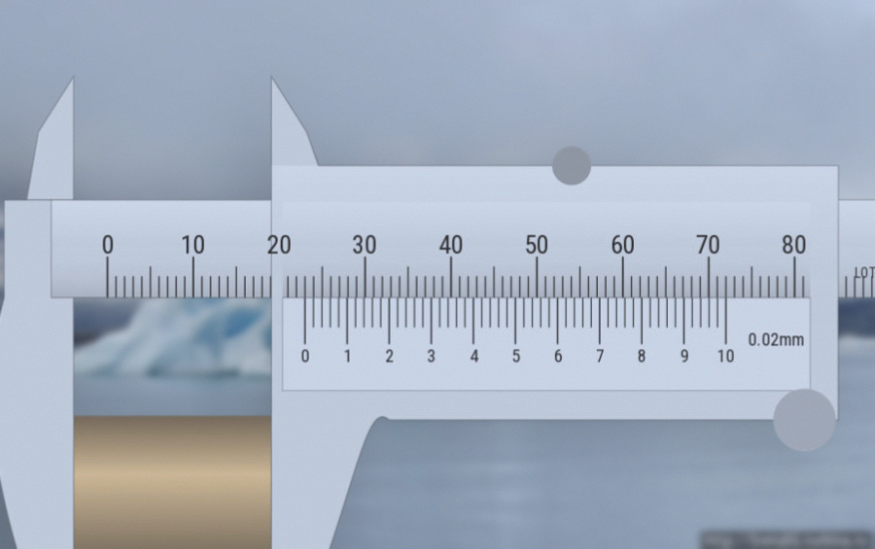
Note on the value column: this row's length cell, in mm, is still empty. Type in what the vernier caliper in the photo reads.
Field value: 23.0 mm
